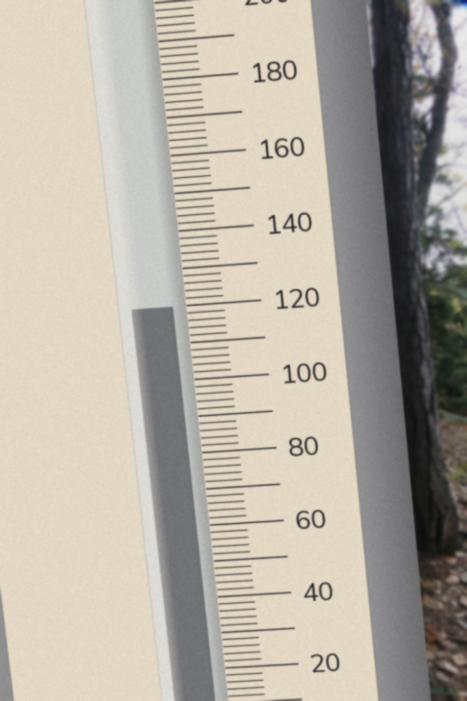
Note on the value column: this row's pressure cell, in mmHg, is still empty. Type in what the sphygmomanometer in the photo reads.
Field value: 120 mmHg
